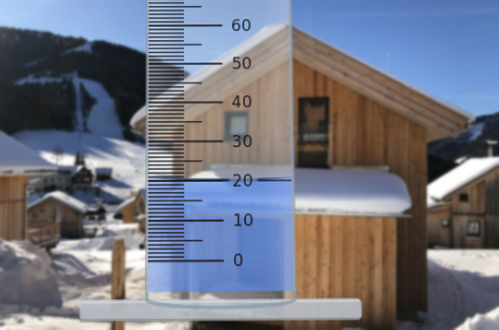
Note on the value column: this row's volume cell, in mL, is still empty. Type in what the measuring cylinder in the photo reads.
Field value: 20 mL
